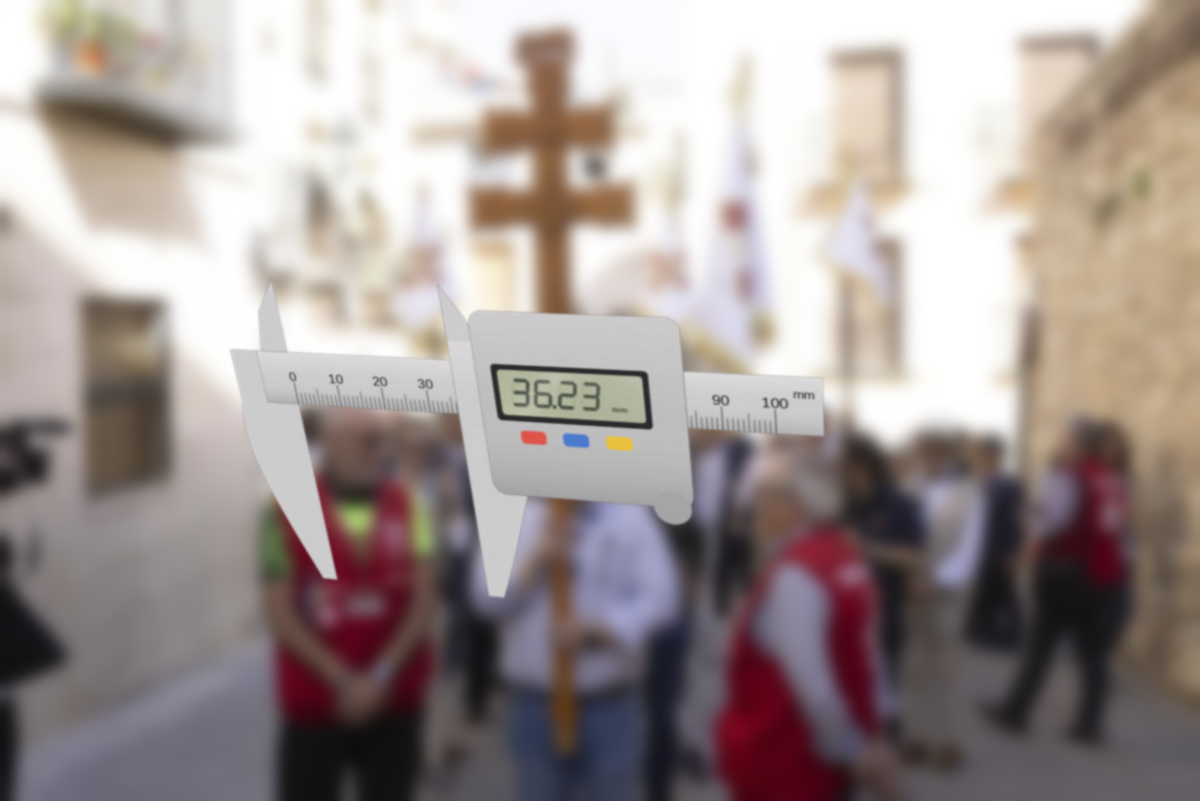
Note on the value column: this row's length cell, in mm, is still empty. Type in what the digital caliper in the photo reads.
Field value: 36.23 mm
